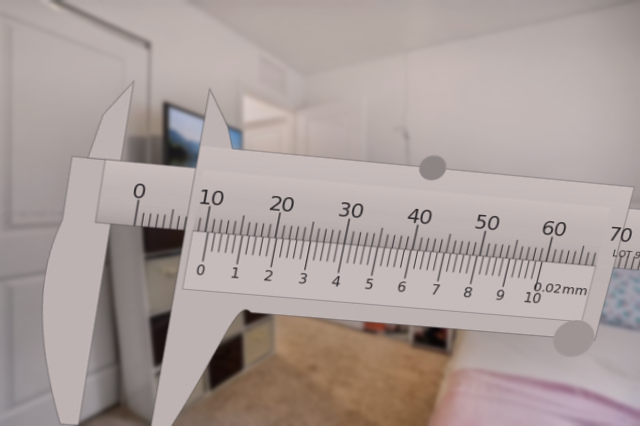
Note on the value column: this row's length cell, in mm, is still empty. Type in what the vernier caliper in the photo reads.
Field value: 10.4 mm
